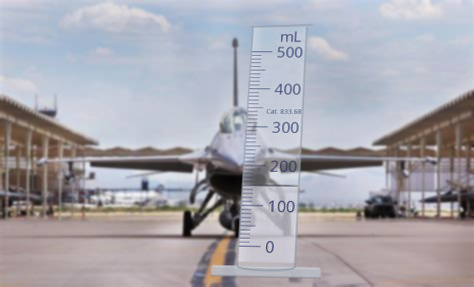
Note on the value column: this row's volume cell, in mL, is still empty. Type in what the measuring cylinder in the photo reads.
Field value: 150 mL
